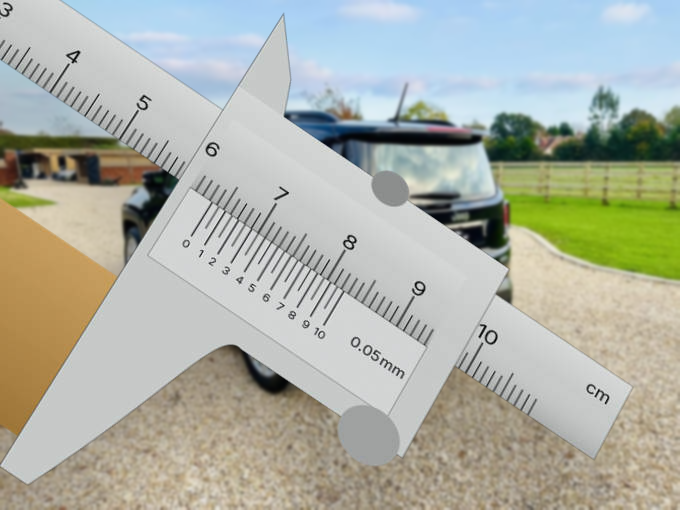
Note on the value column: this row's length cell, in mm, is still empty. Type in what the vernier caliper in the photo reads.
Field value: 63.4 mm
